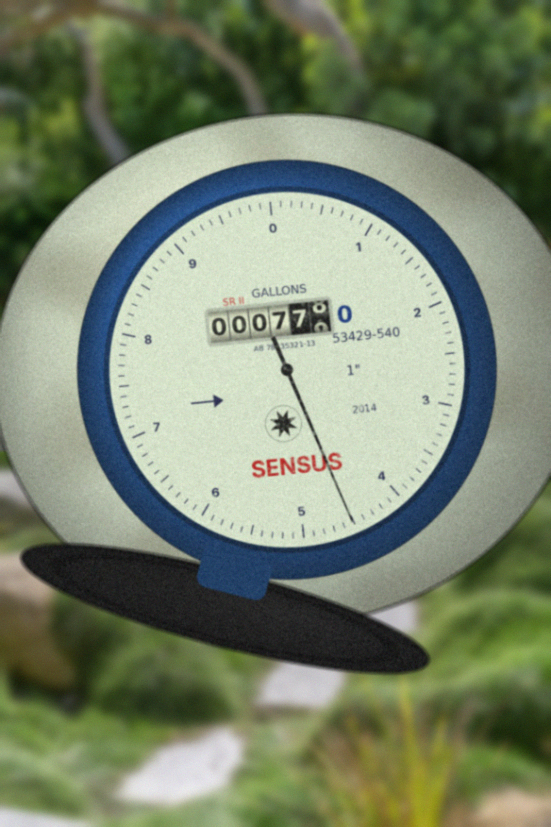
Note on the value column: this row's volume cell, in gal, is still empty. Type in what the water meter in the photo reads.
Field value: 7784.5 gal
